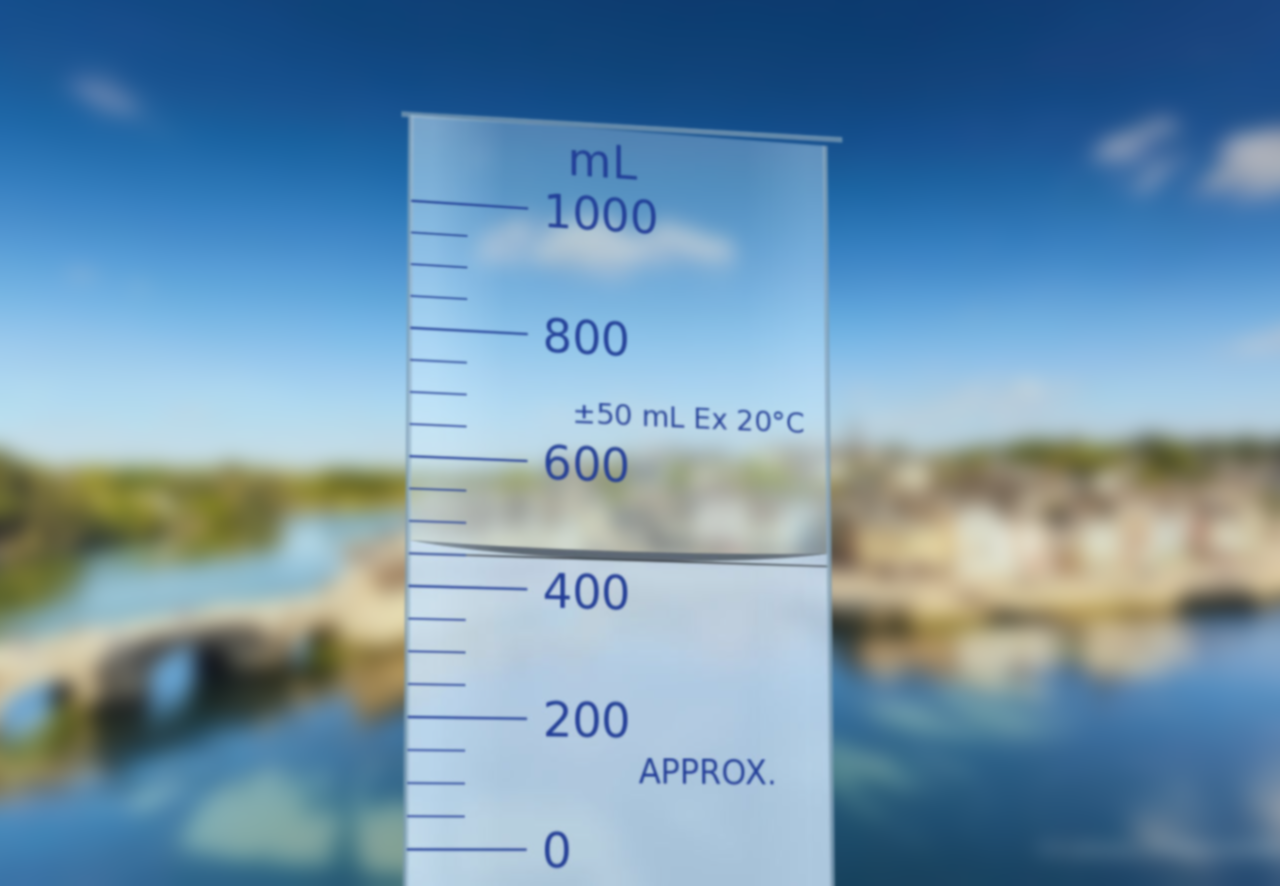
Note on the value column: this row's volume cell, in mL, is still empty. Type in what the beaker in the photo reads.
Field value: 450 mL
